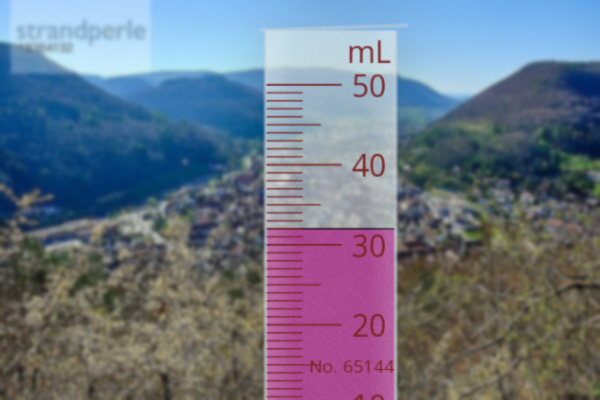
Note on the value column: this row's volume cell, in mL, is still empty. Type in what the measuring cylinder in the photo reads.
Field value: 32 mL
